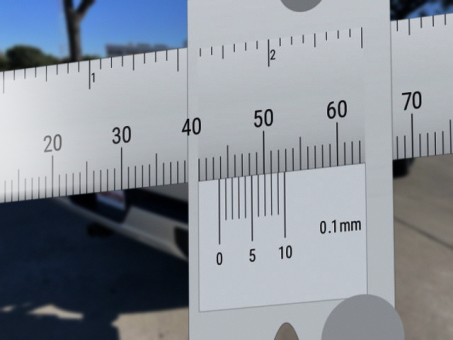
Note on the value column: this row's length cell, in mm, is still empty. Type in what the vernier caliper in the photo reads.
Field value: 43.8 mm
